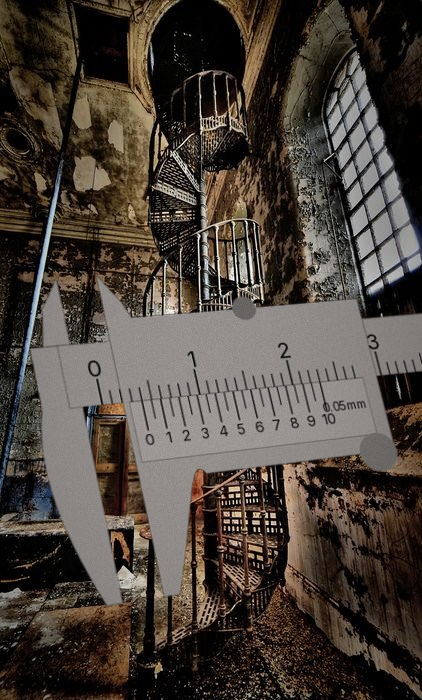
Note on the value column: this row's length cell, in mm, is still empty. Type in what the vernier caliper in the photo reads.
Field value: 4.0 mm
